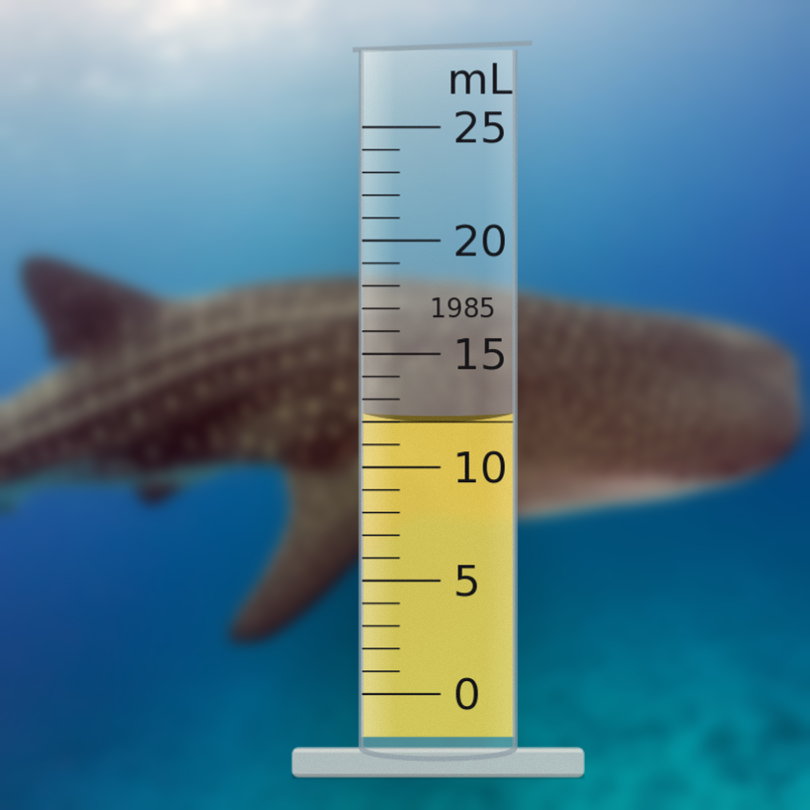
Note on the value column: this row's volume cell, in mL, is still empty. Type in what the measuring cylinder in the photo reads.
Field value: 12 mL
